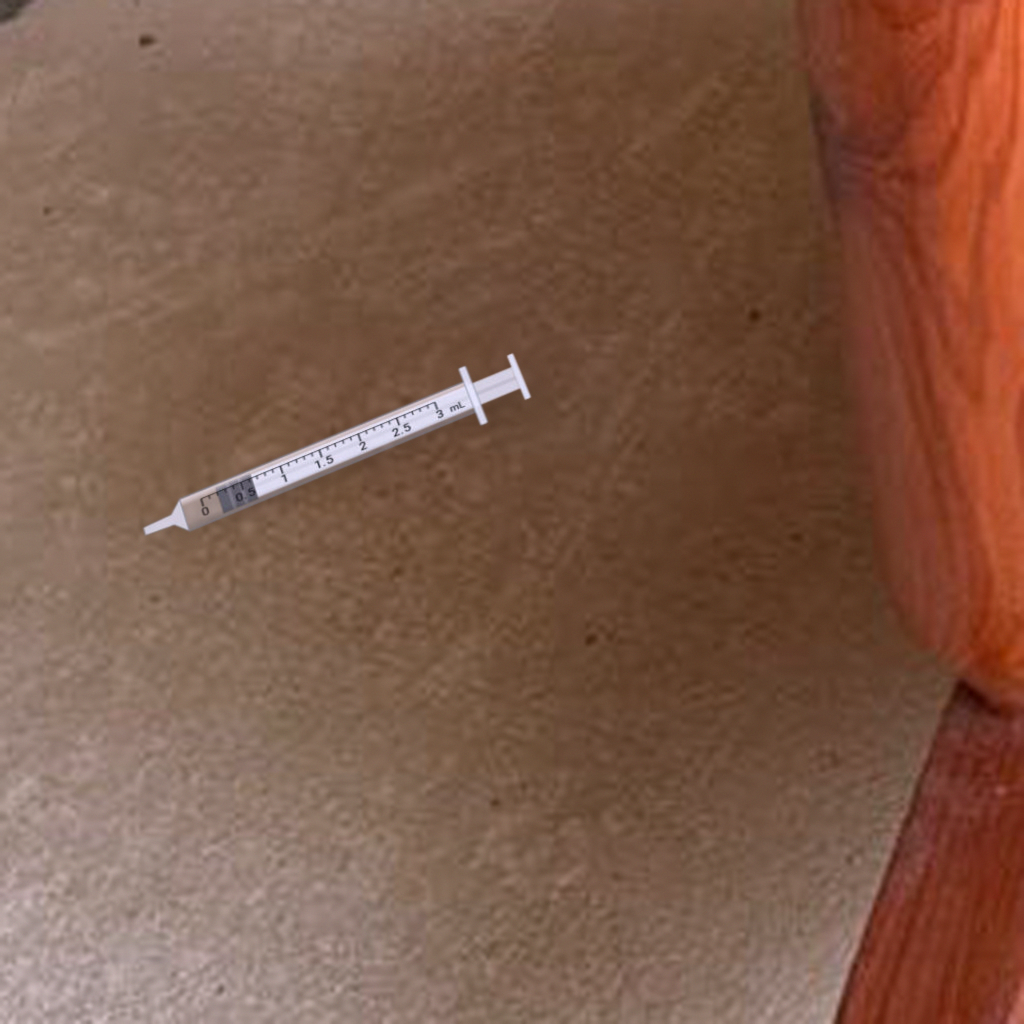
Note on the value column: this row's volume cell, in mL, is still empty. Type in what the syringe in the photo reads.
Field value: 0.2 mL
